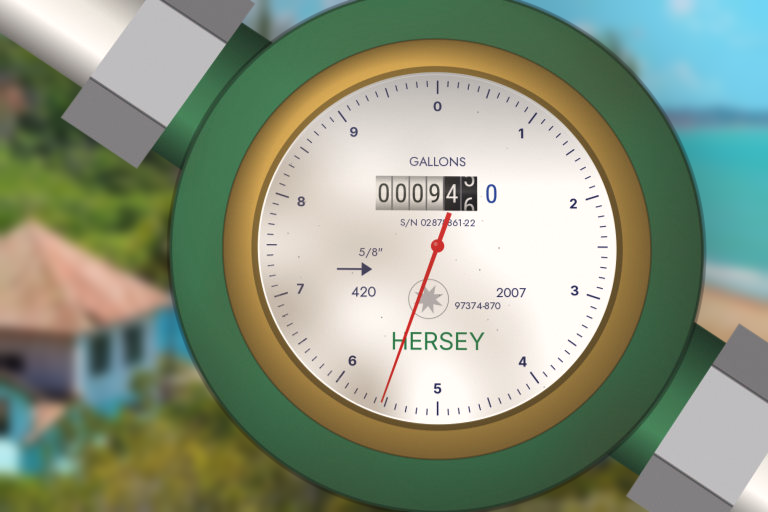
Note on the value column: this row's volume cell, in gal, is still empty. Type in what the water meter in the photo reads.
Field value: 9455.5 gal
